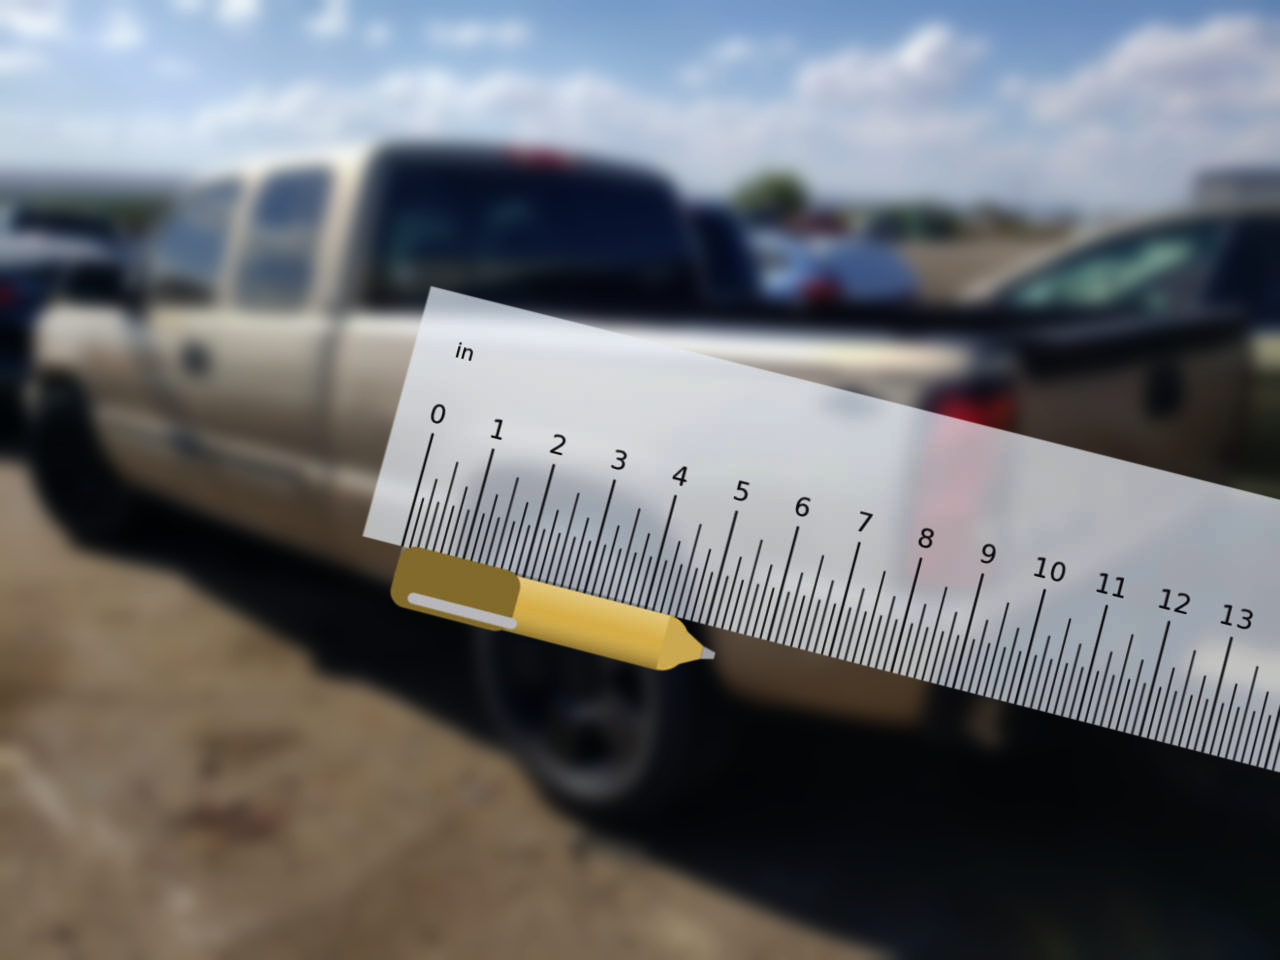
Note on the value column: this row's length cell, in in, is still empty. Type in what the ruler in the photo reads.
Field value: 5.25 in
